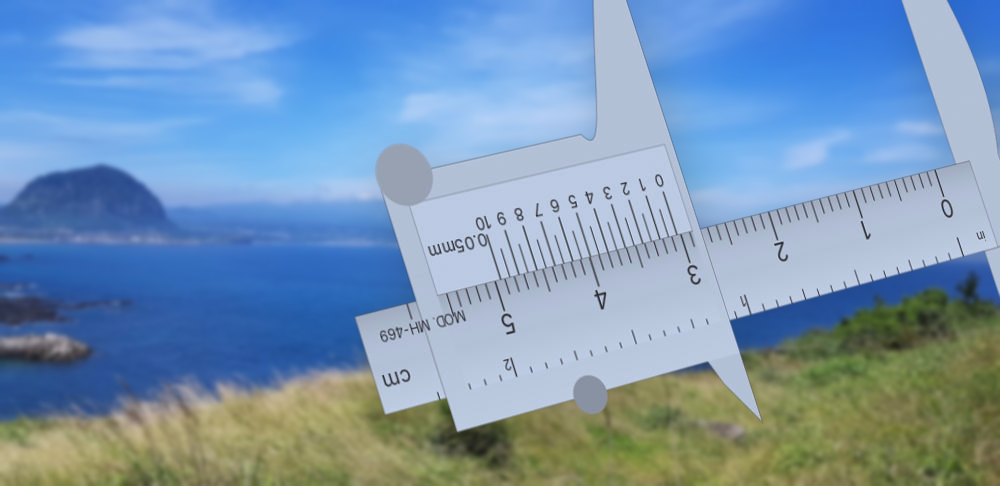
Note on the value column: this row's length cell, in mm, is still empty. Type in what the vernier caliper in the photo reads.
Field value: 30.4 mm
